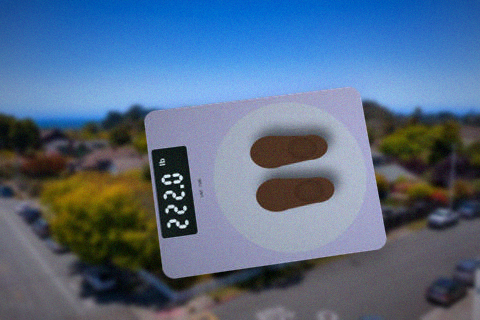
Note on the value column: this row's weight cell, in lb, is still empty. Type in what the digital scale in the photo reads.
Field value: 222.0 lb
